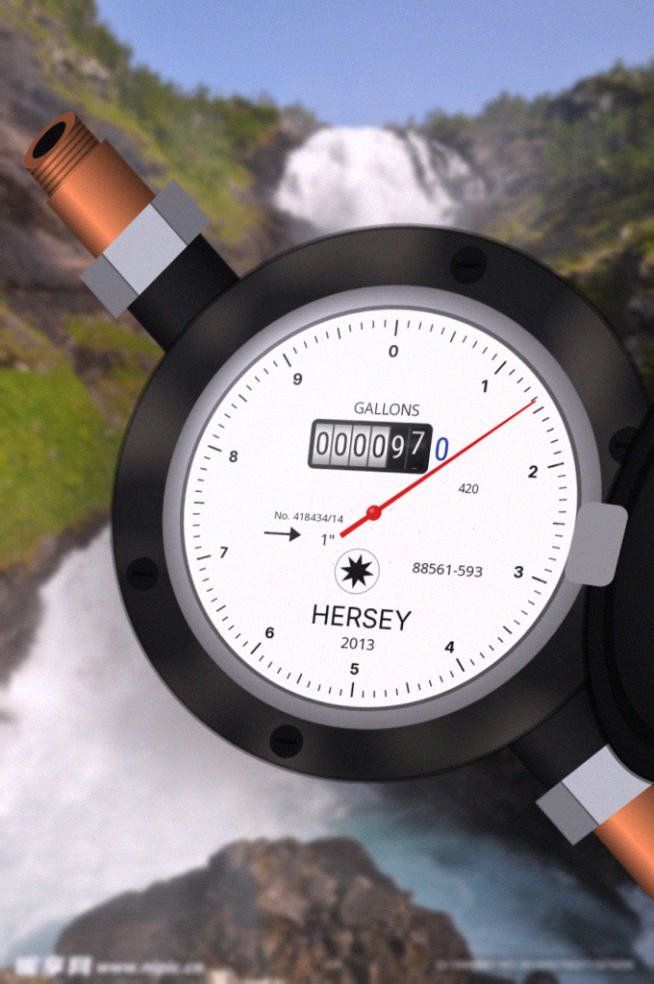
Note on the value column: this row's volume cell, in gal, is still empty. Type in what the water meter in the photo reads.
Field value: 971.4 gal
